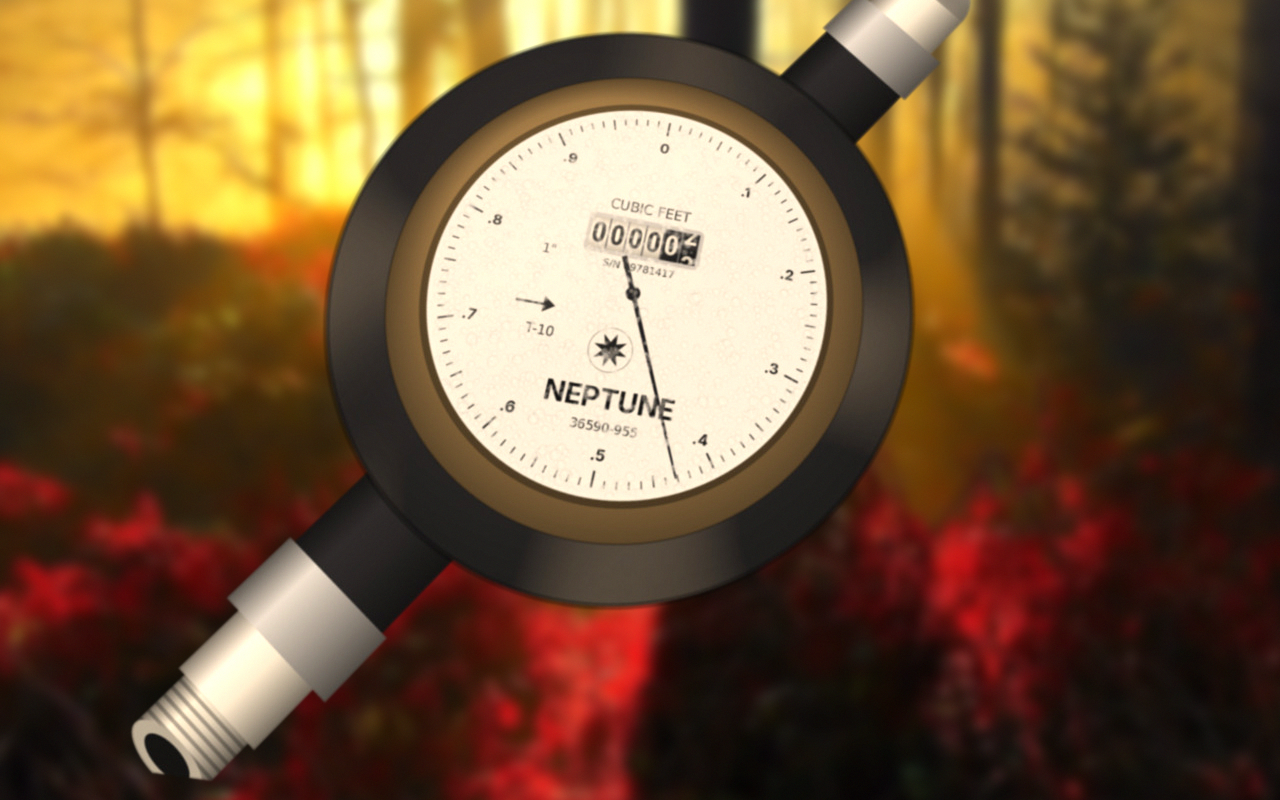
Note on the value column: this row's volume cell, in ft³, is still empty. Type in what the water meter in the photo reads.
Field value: 2.43 ft³
